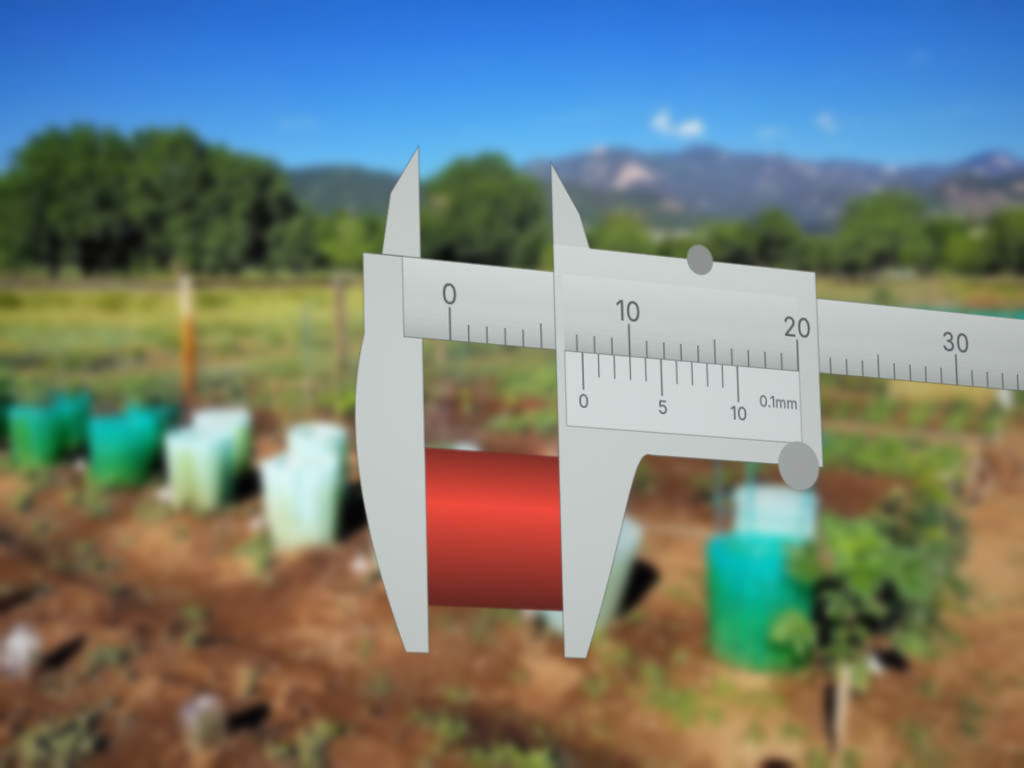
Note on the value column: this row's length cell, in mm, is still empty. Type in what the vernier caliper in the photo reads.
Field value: 7.3 mm
